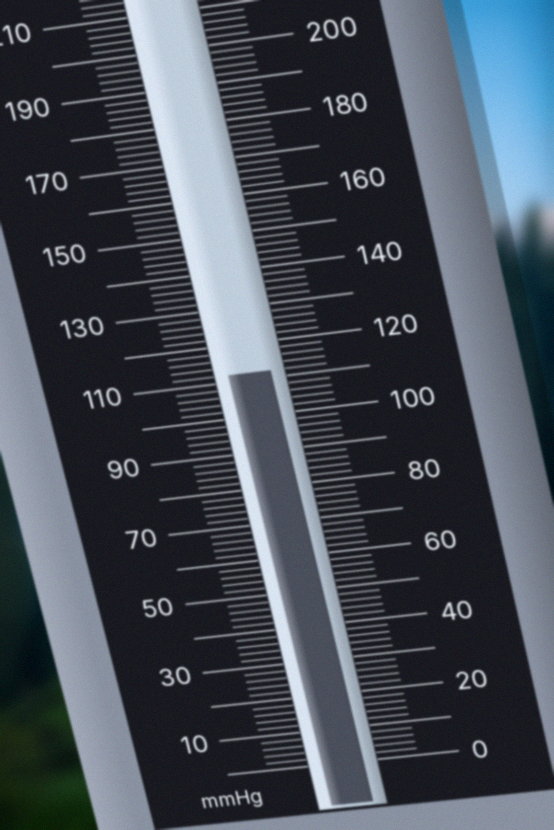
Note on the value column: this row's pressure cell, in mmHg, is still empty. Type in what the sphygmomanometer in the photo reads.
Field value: 112 mmHg
